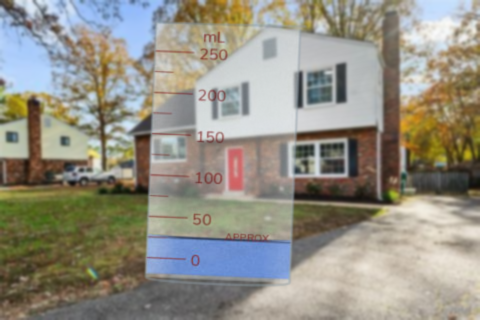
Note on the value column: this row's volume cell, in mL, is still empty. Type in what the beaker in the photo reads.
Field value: 25 mL
